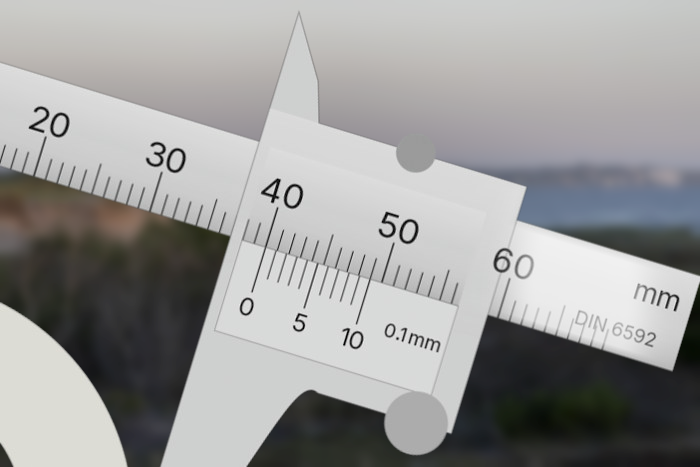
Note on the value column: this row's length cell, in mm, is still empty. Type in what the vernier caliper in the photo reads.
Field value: 40.0 mm
